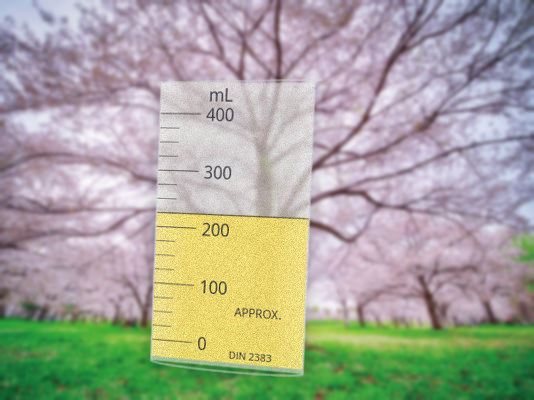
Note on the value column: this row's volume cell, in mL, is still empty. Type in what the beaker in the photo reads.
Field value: 225 mL
